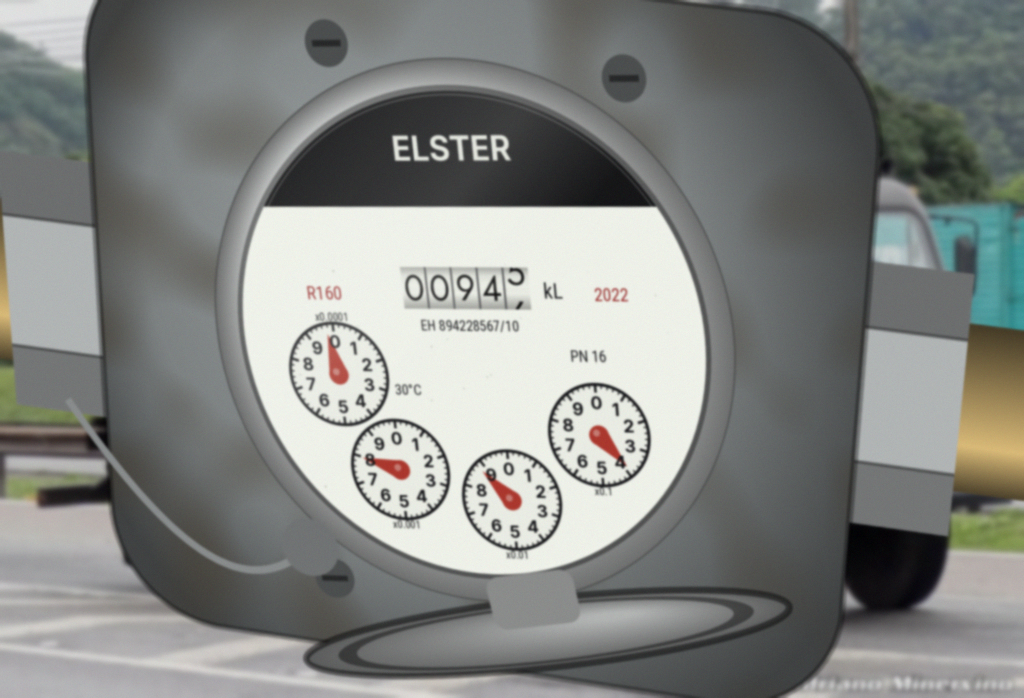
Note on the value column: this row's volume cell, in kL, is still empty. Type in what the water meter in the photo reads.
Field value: 945.3879 kL
